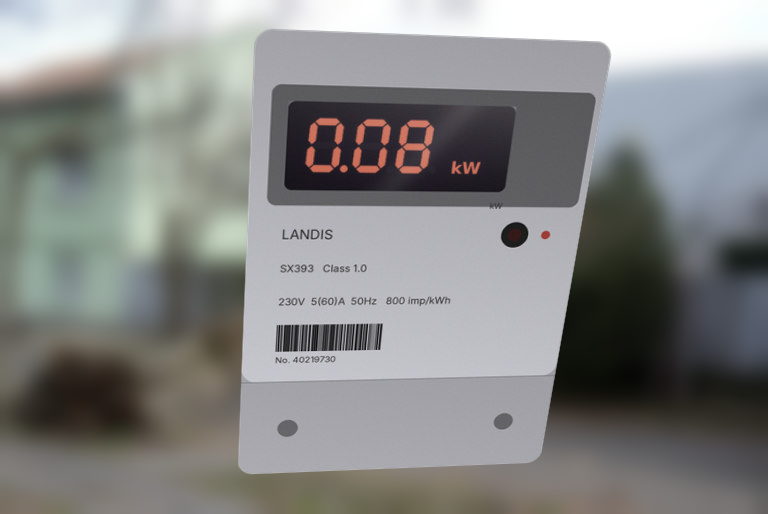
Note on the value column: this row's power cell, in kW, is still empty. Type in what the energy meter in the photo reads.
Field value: 0.08 kW
